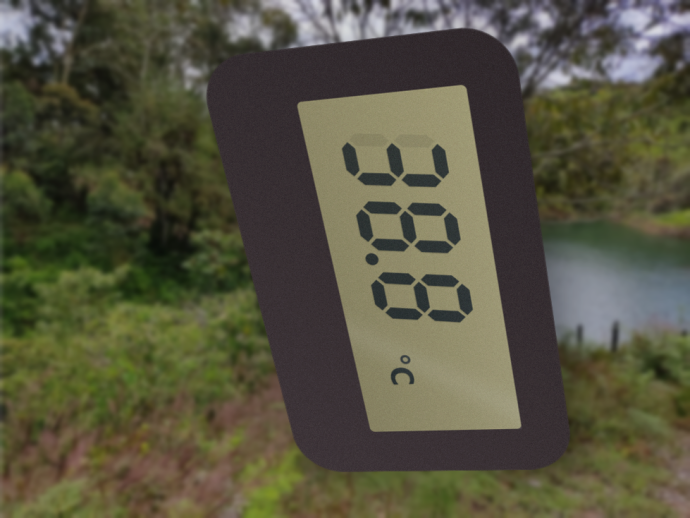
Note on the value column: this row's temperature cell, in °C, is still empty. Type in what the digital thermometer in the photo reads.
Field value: 38.8 °C
